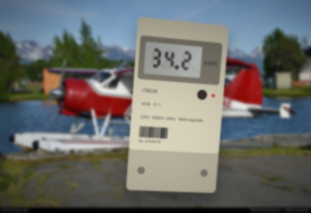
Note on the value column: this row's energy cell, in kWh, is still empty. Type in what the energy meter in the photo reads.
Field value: 34.2 kWh
